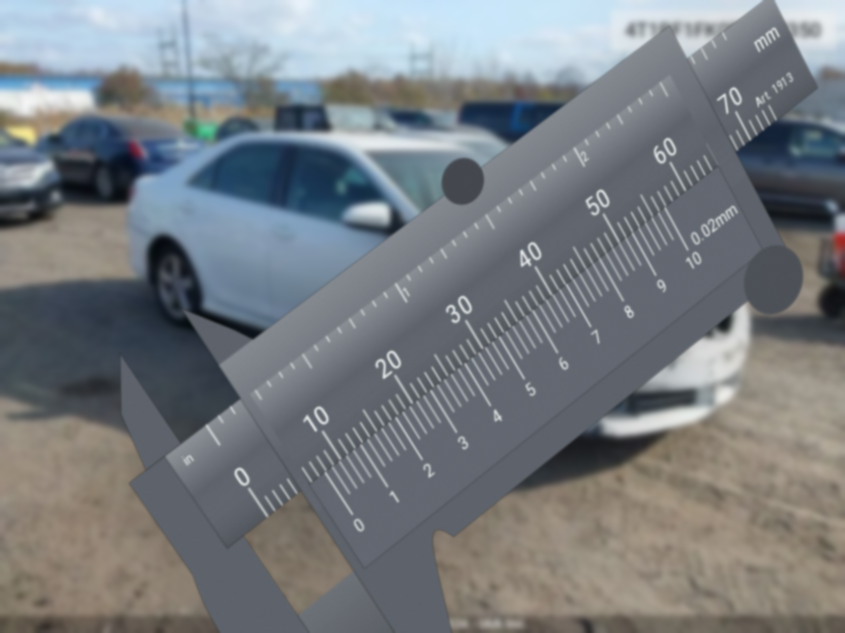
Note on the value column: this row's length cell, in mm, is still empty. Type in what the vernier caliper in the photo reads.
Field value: 7.8 mm
